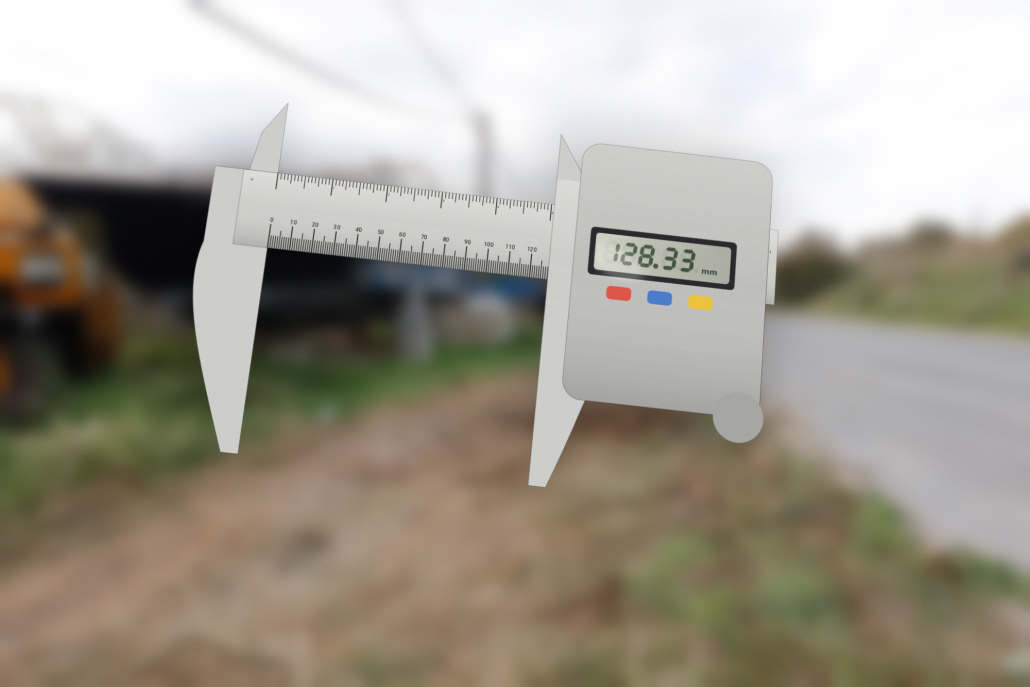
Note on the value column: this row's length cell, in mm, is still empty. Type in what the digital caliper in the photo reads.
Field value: 128.33 mm
